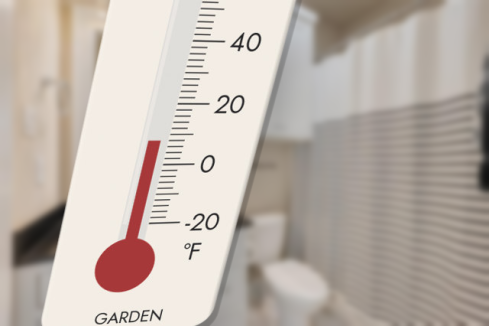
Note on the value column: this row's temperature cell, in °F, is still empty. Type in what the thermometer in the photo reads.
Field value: 8 °F
